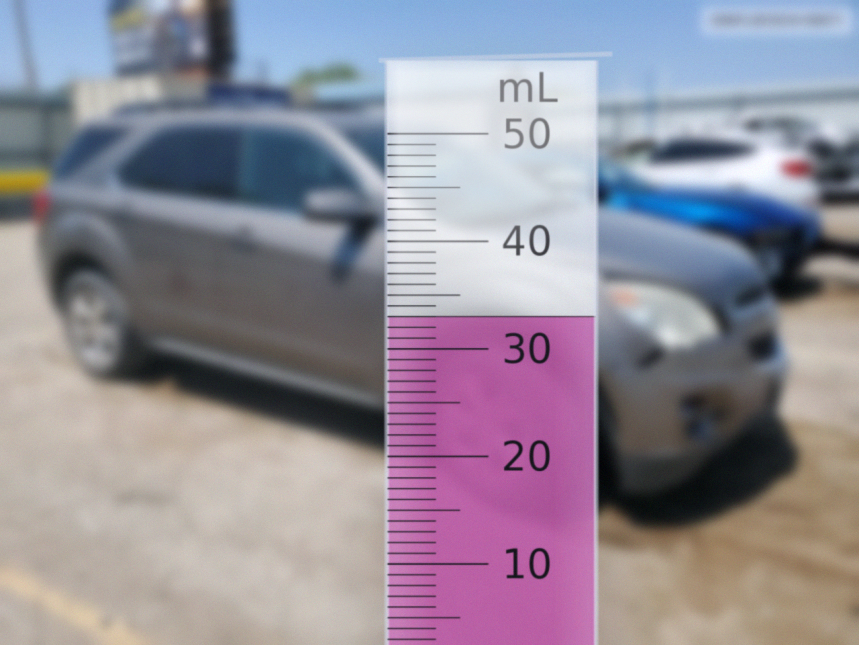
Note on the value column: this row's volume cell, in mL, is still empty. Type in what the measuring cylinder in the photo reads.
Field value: 33 mL
